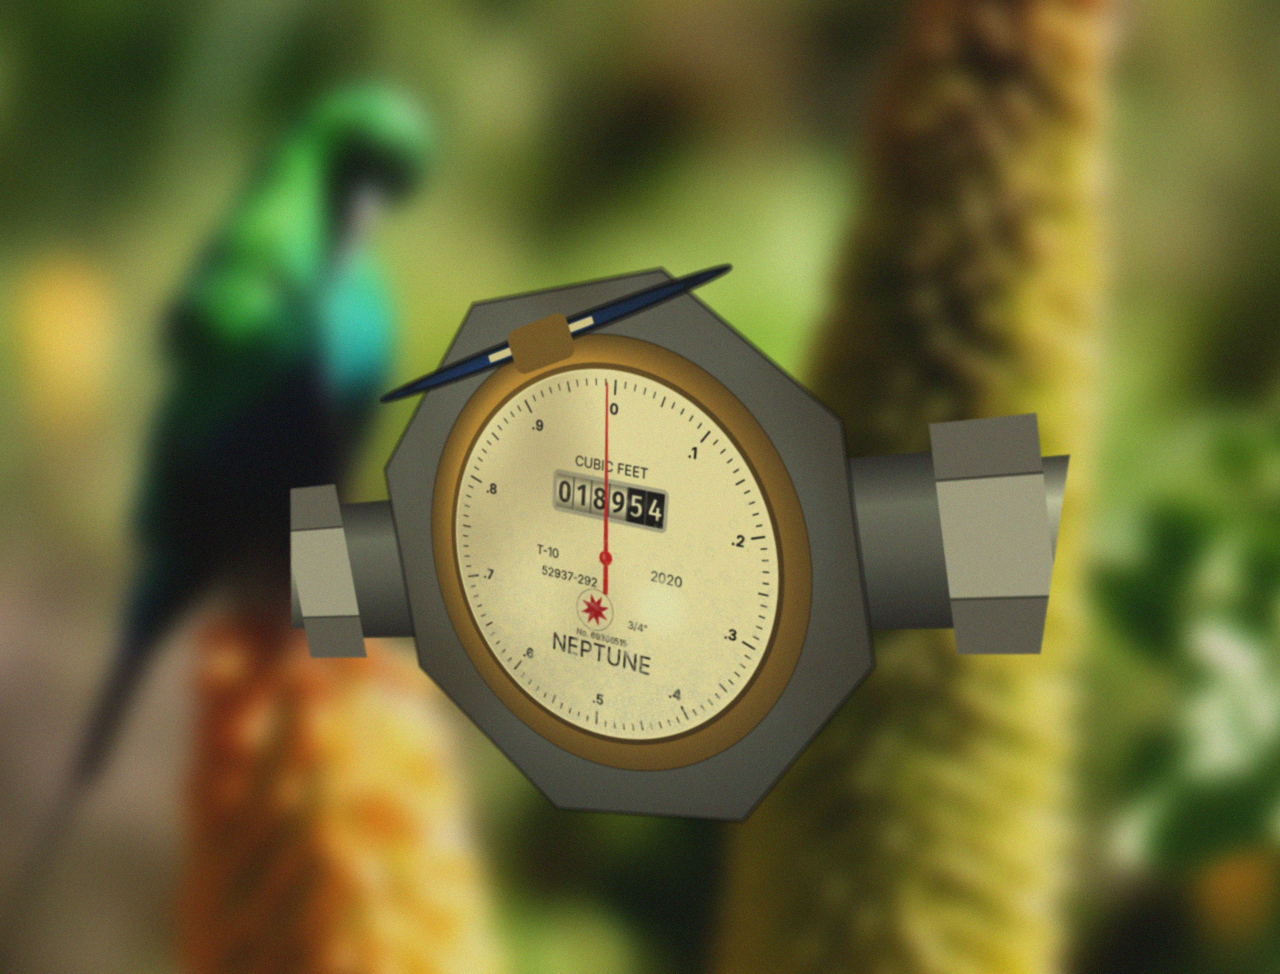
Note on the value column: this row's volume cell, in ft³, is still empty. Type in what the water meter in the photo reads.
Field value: 18953.99 ft³
